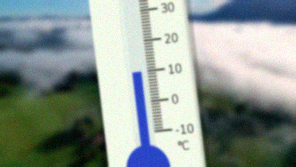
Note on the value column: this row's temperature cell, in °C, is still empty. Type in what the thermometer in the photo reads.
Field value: 10 °C
